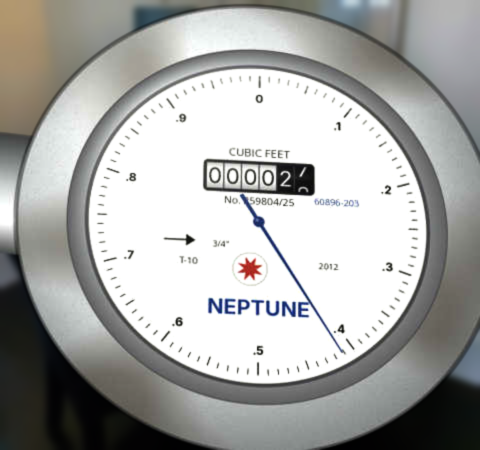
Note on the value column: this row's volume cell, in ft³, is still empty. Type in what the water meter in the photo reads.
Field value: 27.41 ft³
